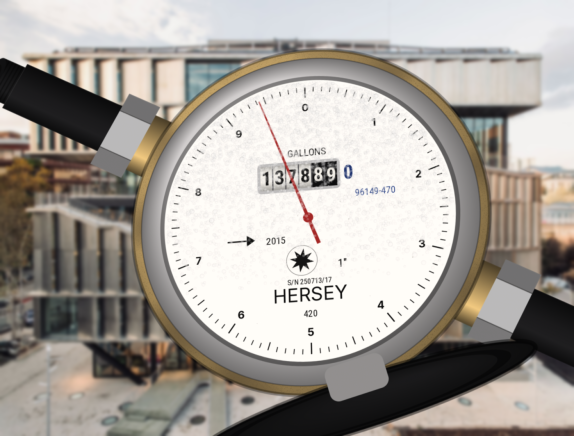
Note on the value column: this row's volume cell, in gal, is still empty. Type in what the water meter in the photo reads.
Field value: 1378889.4 gal
